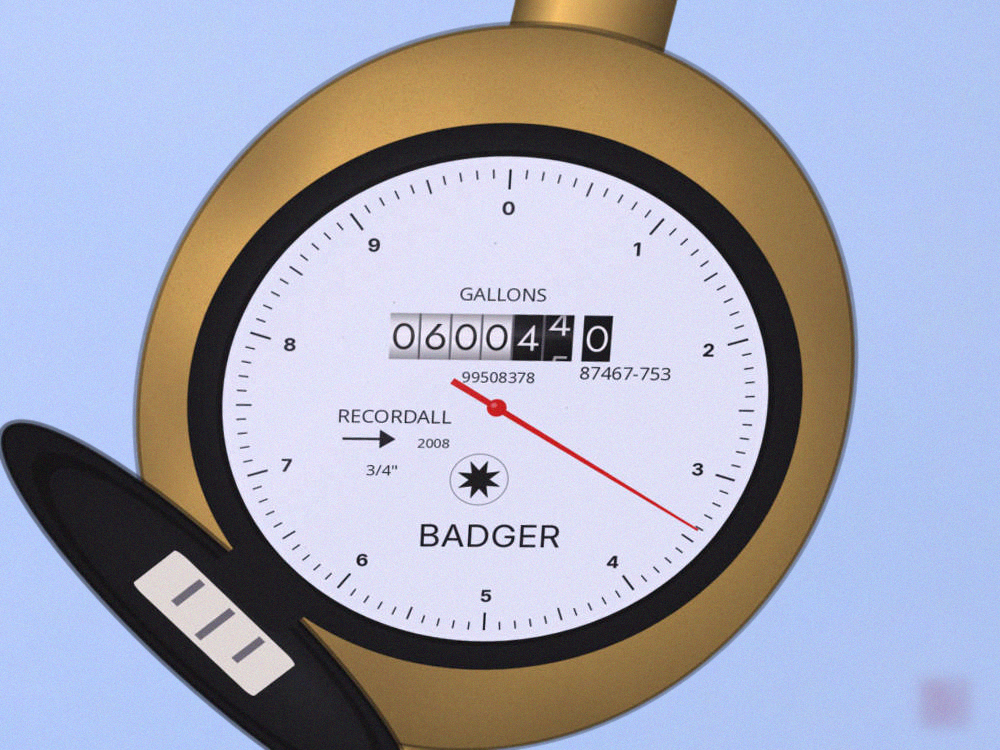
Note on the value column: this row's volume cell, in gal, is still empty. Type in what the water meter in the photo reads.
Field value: 600443.4 gal
